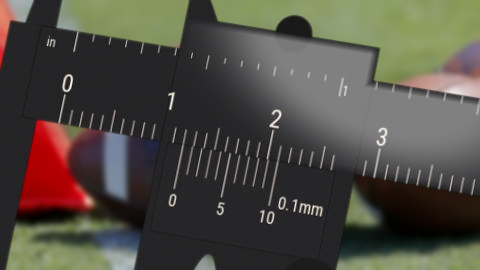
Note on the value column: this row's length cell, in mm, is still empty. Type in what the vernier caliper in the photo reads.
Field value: 12.0 mm
